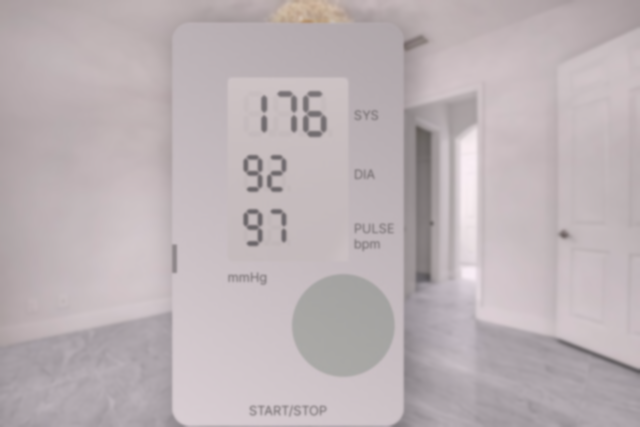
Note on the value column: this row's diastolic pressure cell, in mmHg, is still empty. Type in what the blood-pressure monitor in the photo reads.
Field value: 92 mmHg
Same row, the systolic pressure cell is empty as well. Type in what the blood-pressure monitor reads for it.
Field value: 176 mmHg
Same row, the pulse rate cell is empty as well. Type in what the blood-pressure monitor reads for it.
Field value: 97 bpm
